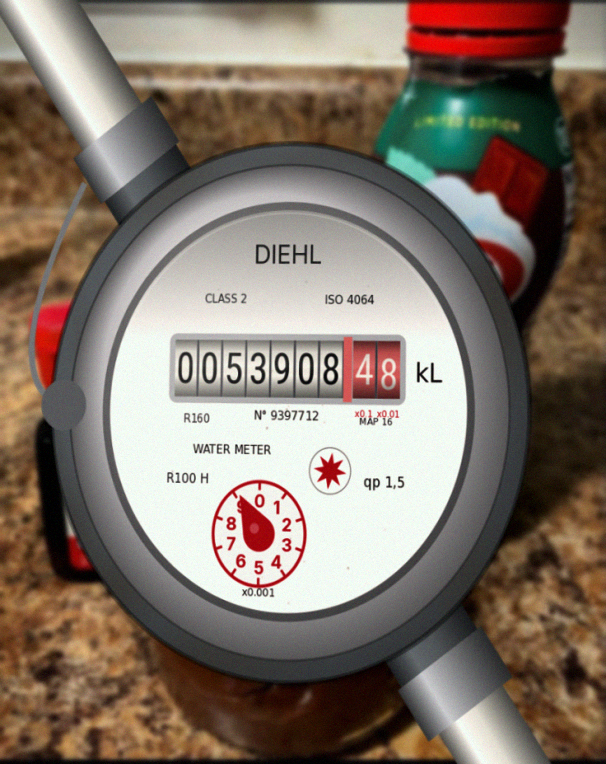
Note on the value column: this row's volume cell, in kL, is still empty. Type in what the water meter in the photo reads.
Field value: 53908.479 kL
